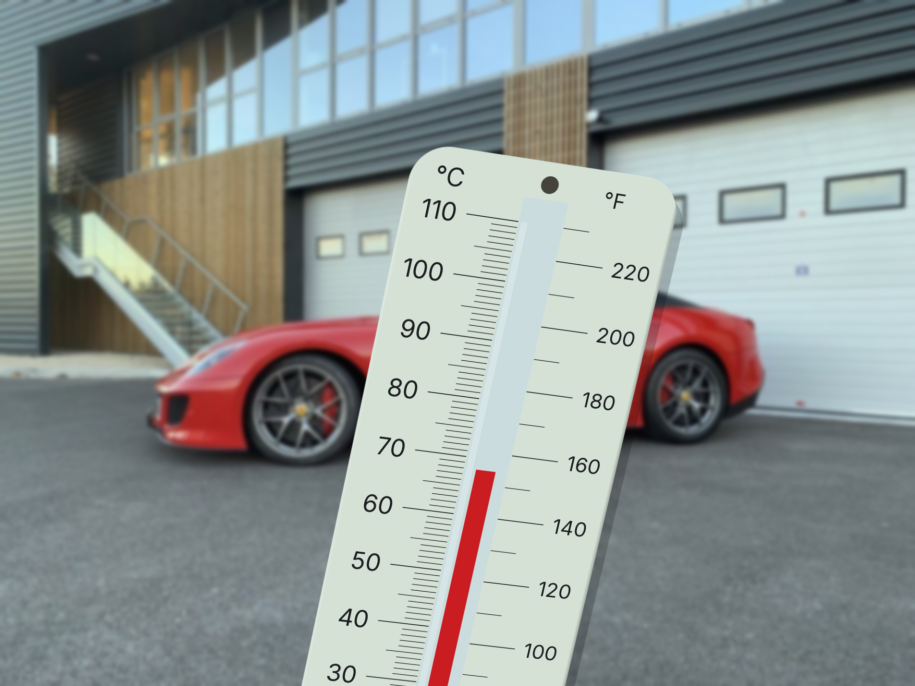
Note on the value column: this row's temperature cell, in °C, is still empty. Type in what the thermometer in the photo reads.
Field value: 68 °C
